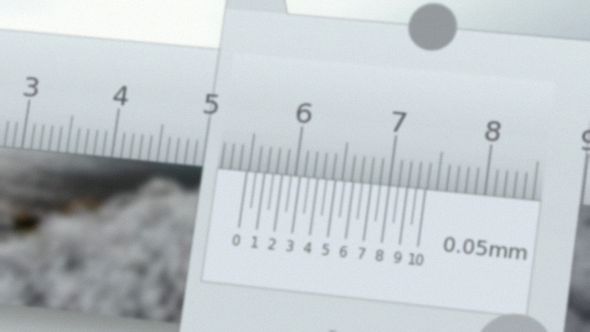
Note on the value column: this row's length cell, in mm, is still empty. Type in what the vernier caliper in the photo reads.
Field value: 54.8 mm
